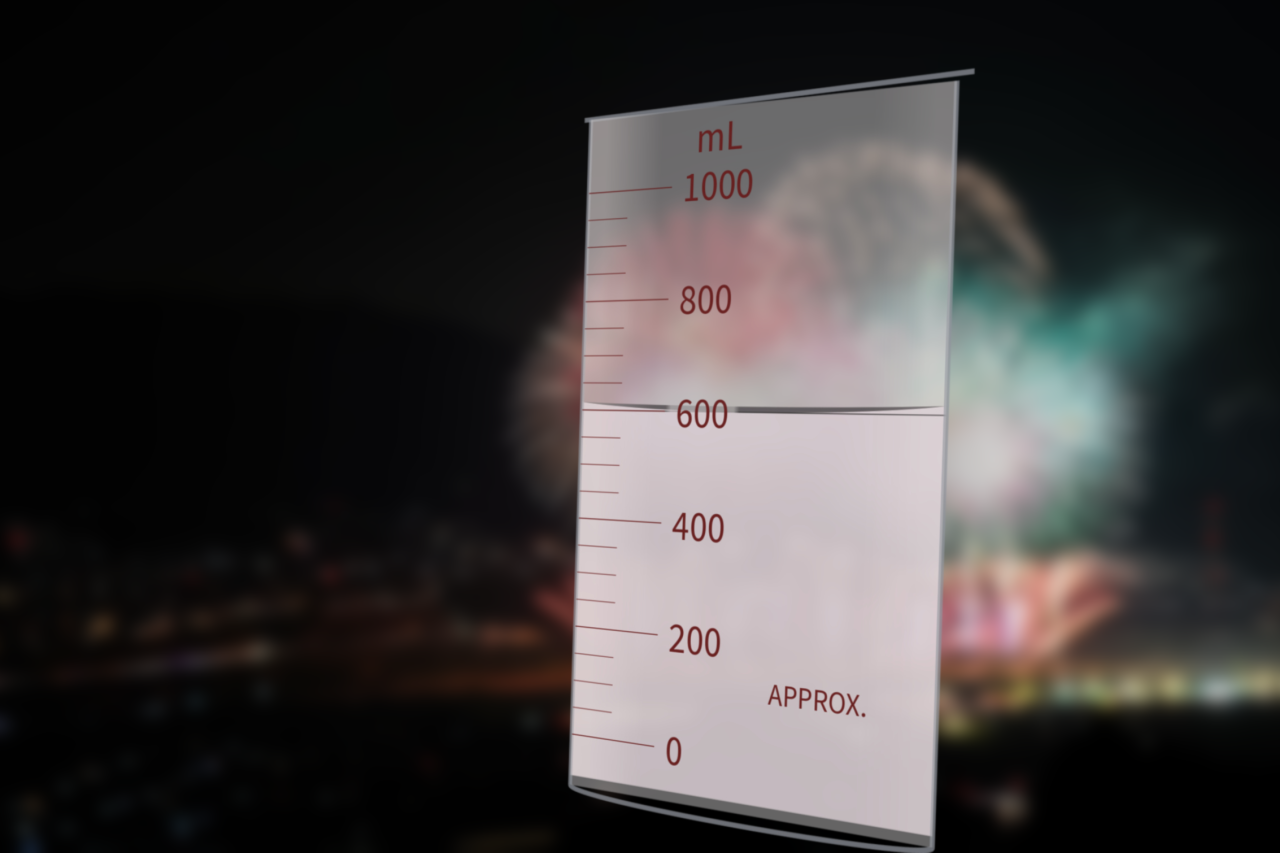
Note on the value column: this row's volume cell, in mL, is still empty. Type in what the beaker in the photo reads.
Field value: 600 mL
